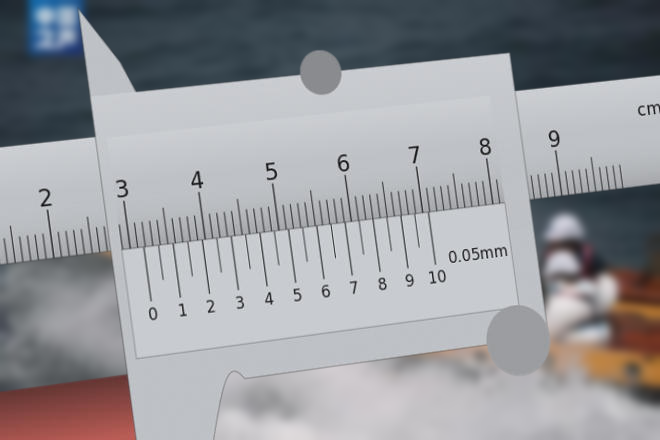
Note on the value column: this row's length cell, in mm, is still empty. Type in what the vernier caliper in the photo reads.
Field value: 31.8 mm
